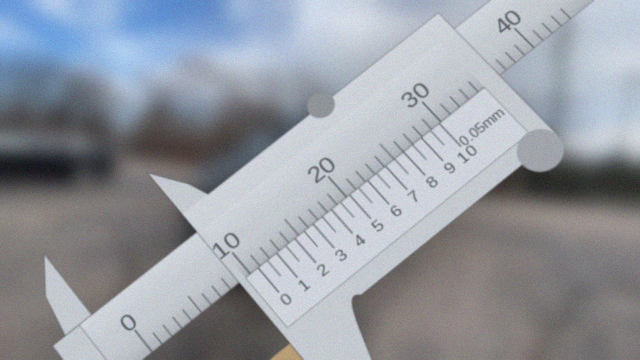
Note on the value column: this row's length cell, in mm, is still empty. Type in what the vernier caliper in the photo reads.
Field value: 10.8 mm
